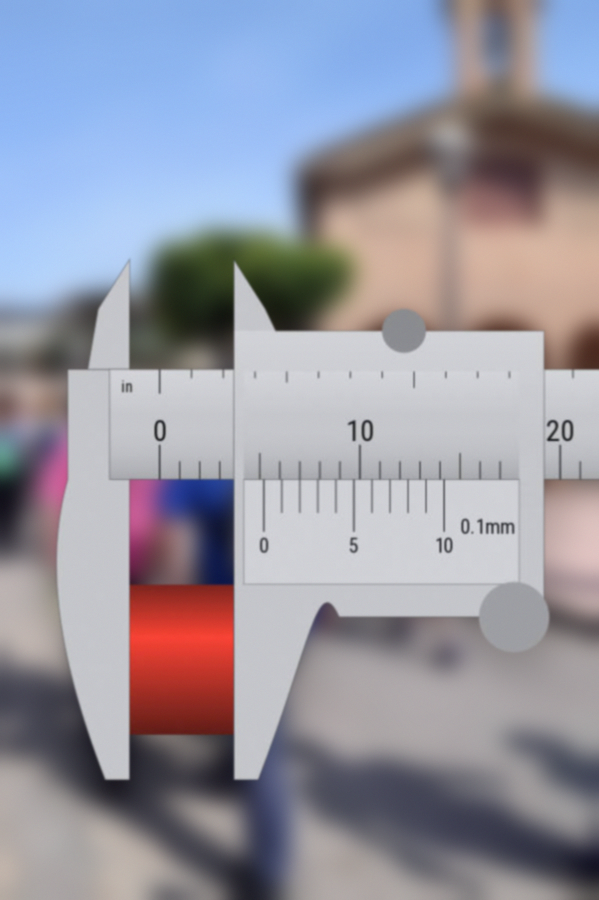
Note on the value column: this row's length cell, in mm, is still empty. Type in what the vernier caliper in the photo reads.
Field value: 5.2 mm
